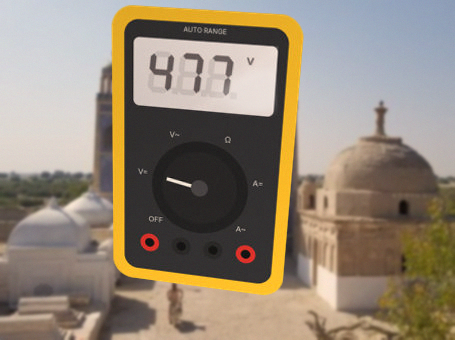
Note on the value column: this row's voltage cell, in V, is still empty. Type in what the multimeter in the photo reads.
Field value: 477 V
